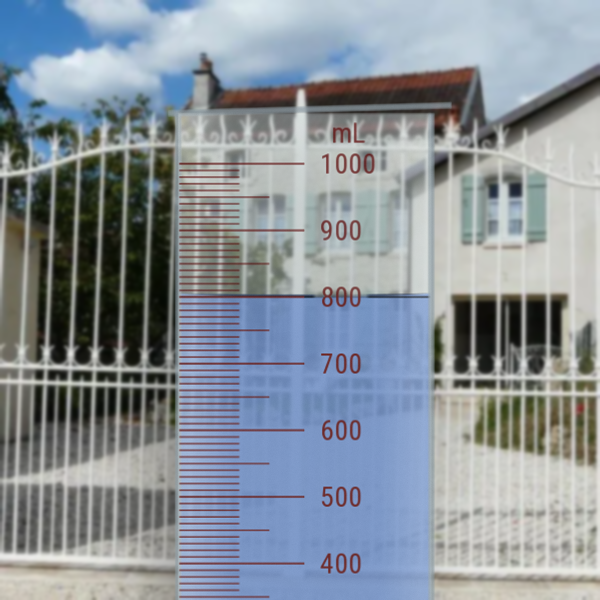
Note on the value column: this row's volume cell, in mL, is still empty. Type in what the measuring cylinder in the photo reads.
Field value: 800 mL
